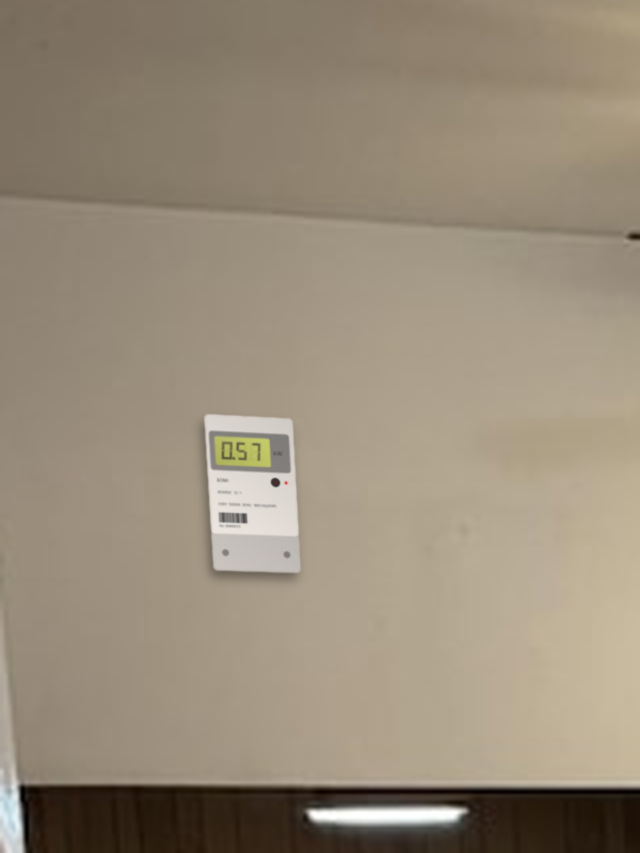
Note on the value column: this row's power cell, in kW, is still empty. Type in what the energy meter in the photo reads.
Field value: 0.57 kW
